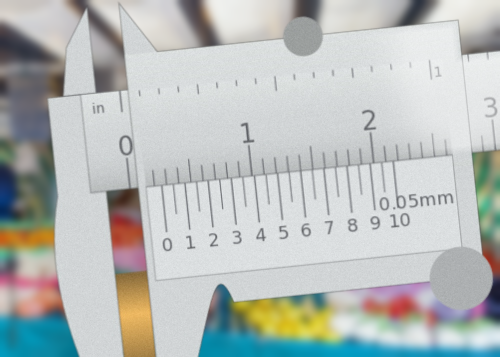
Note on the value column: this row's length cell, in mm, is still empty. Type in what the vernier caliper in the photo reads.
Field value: 2.6 mm
